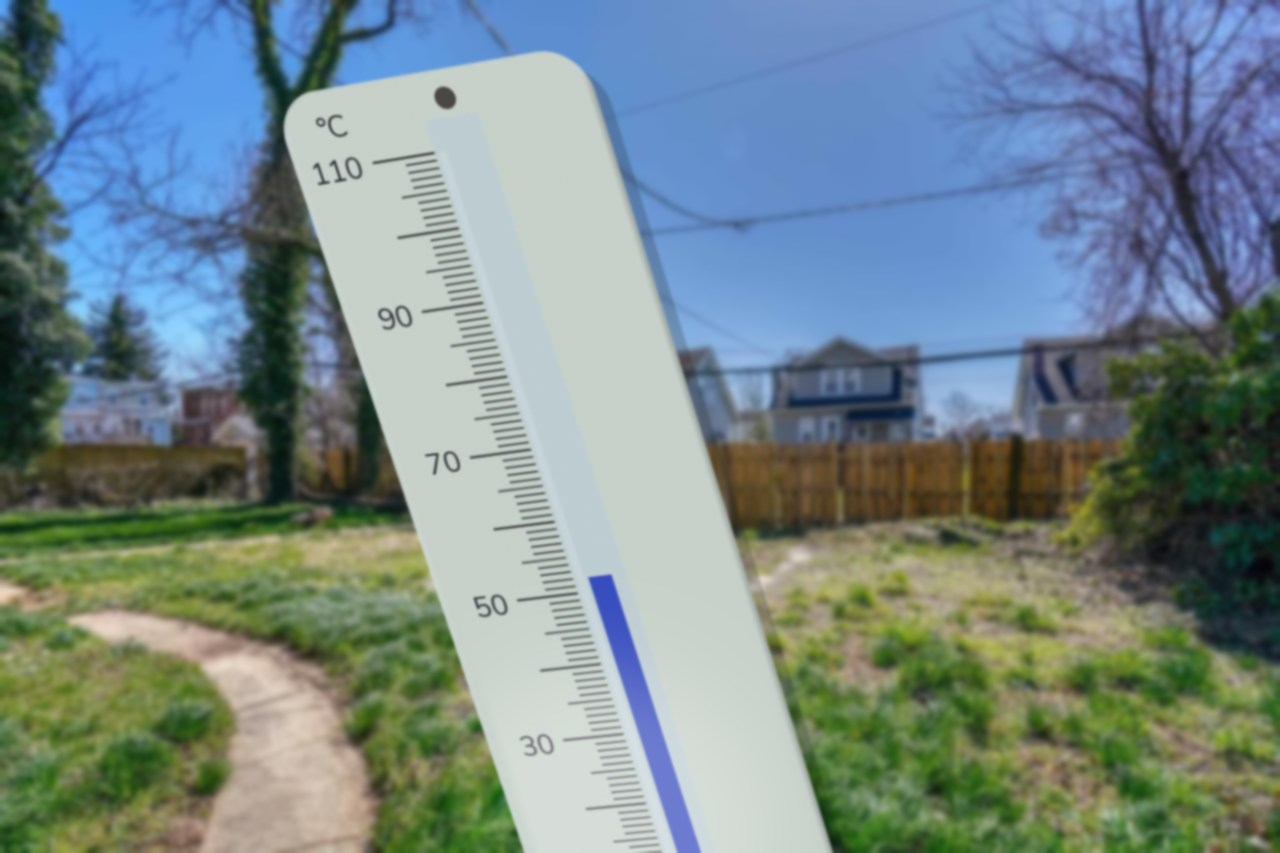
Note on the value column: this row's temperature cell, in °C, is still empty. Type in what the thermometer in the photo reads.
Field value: 52 °C
